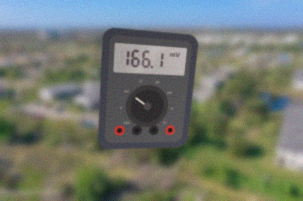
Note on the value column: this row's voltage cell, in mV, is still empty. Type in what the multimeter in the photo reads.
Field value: 166.1 mV
